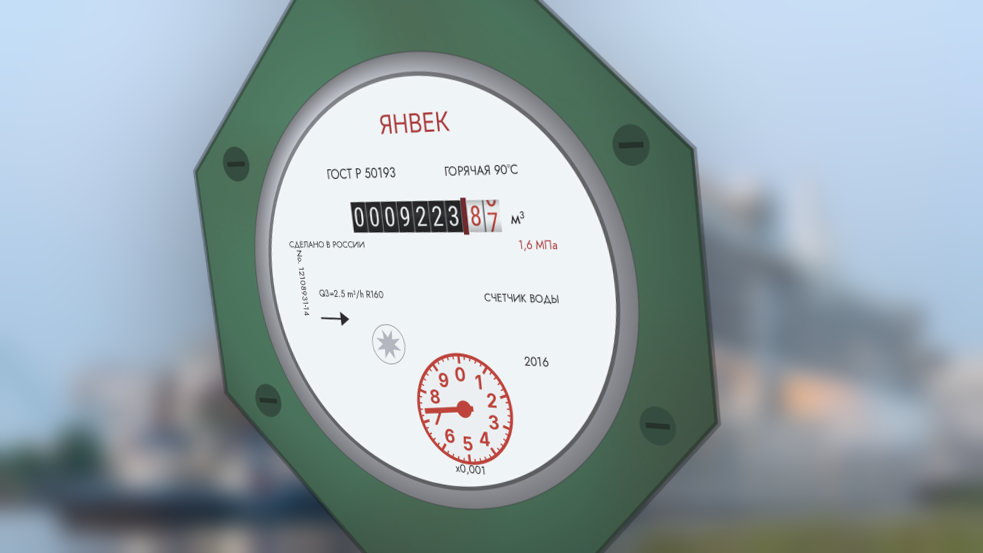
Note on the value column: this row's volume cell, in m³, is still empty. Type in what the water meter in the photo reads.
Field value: 9223.867 m³
